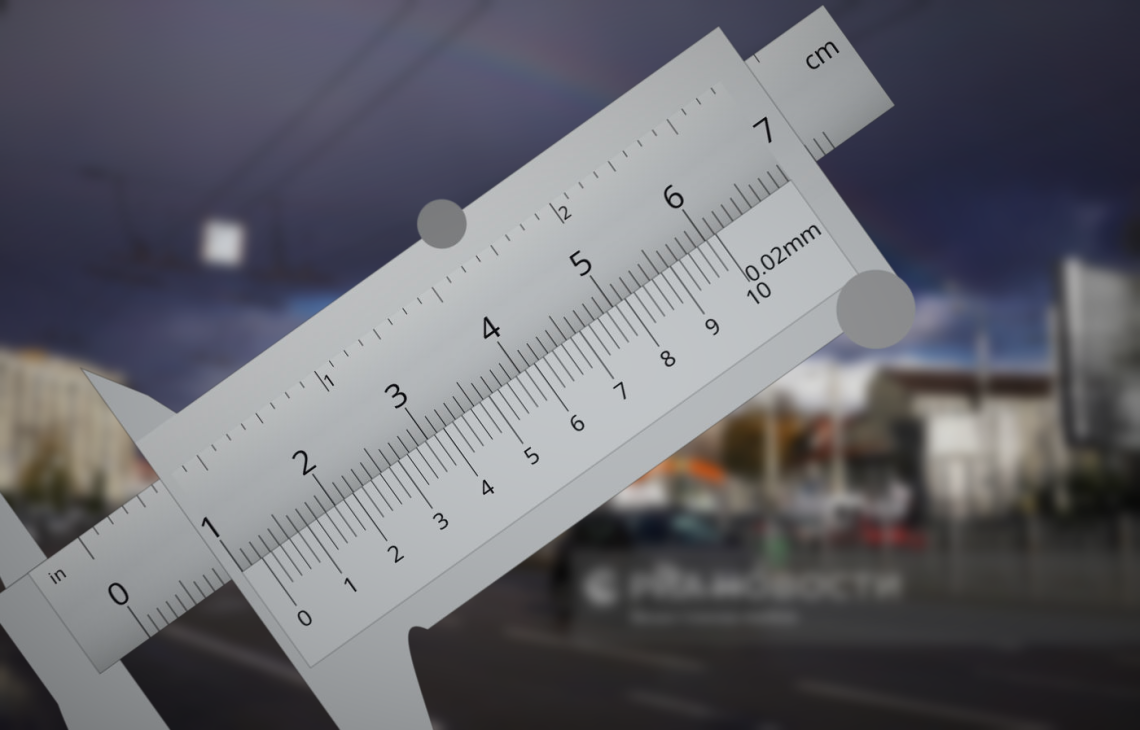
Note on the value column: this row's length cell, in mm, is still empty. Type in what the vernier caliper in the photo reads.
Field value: 12.1 mm
